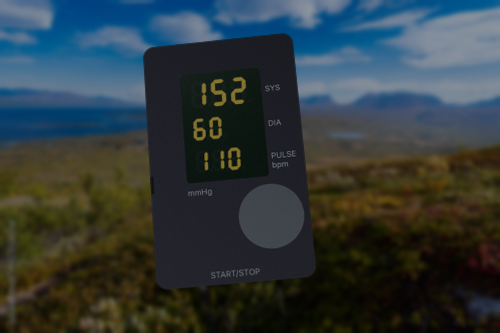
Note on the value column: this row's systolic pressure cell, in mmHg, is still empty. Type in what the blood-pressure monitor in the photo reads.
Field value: 152 mmHg
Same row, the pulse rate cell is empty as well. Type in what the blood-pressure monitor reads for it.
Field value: 110 bpm
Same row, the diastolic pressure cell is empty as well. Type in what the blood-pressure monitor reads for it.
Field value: 60 mmHg
